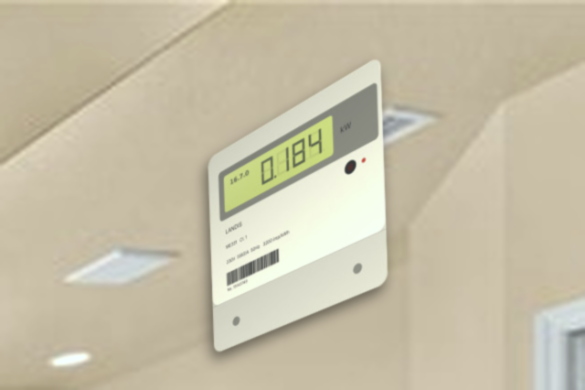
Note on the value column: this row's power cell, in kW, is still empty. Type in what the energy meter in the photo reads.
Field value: 0.184 kW
